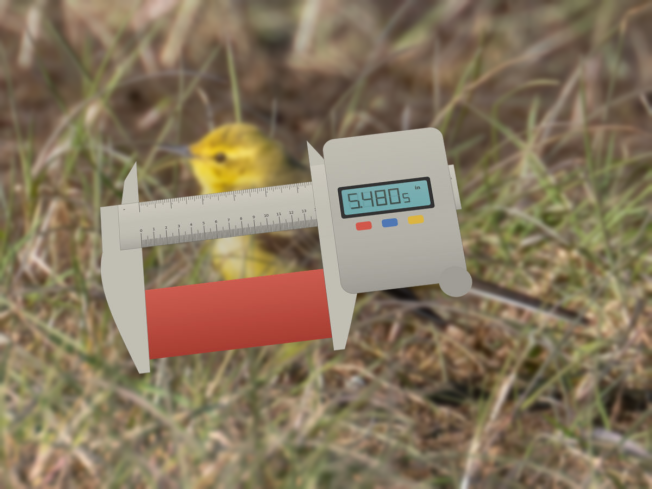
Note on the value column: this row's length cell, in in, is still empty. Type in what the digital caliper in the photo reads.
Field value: 5.4805 in
